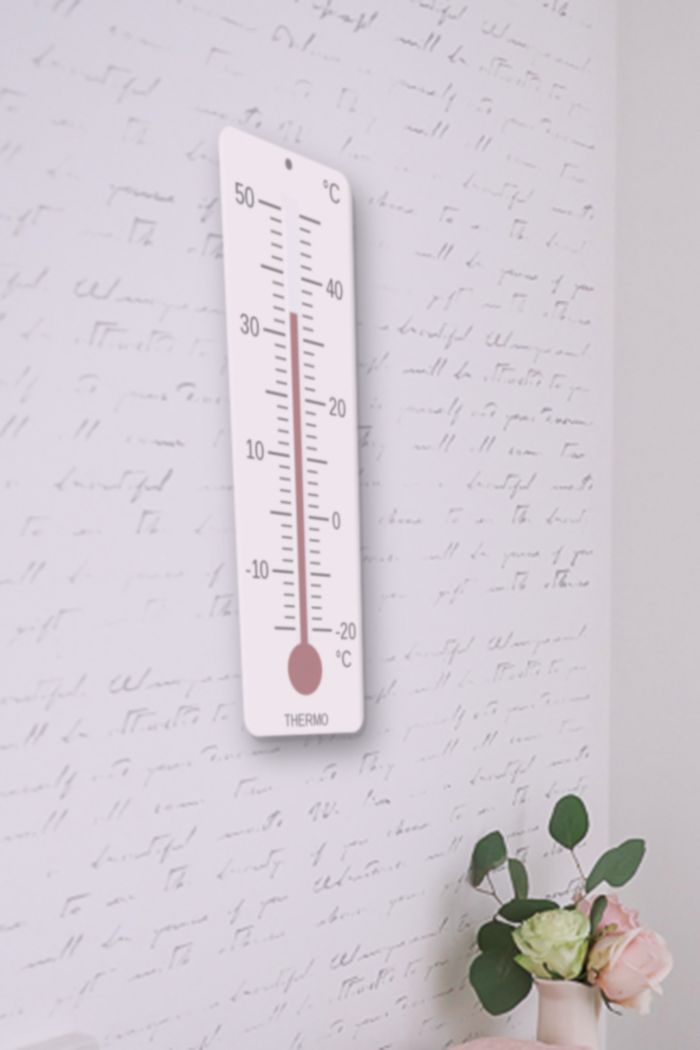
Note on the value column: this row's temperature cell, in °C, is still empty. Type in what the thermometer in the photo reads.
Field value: 34 °C
